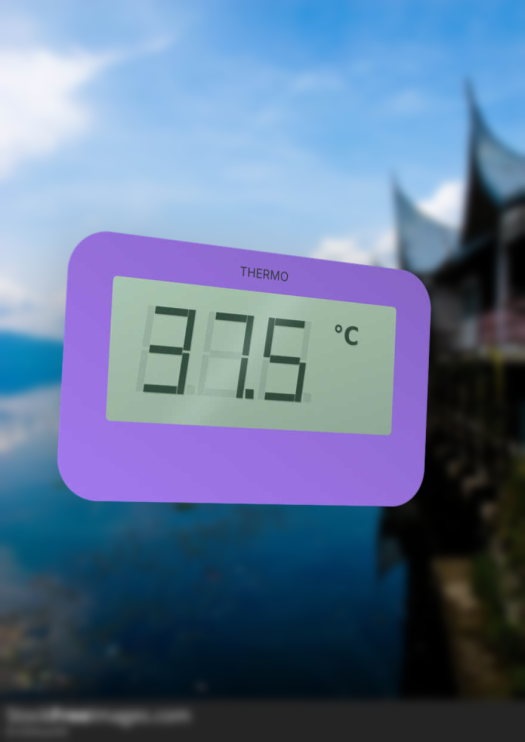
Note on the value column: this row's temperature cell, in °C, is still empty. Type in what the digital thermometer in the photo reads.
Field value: 37.5 °C
